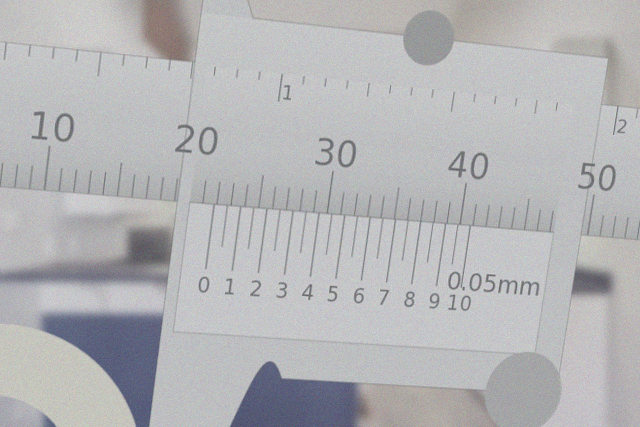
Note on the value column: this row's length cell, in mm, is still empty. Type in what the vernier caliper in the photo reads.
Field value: 21.8 mm
